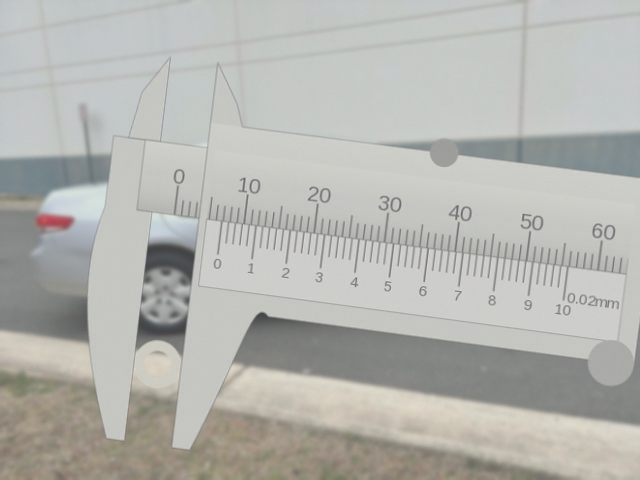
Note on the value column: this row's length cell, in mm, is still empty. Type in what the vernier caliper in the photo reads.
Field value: 6.8 mm
